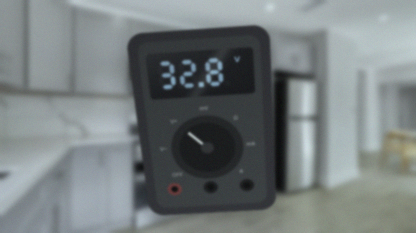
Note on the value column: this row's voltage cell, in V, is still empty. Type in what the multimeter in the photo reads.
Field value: 32.8 V
